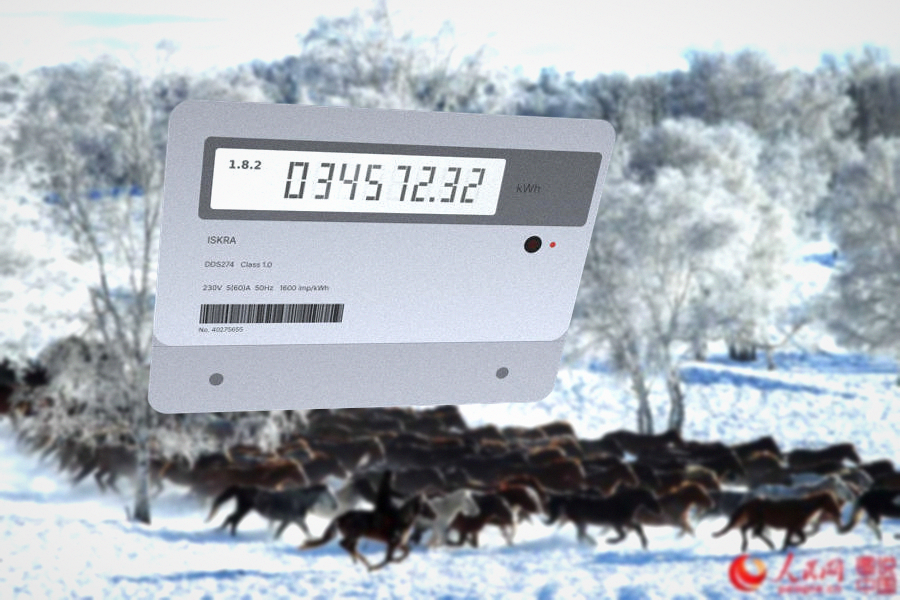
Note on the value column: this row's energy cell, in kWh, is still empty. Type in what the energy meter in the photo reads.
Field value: 34572.32 kWh
